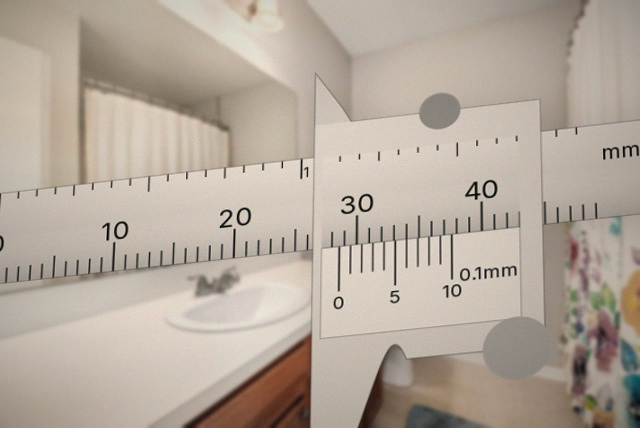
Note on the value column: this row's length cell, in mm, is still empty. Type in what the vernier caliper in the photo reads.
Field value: 28.6 mm
